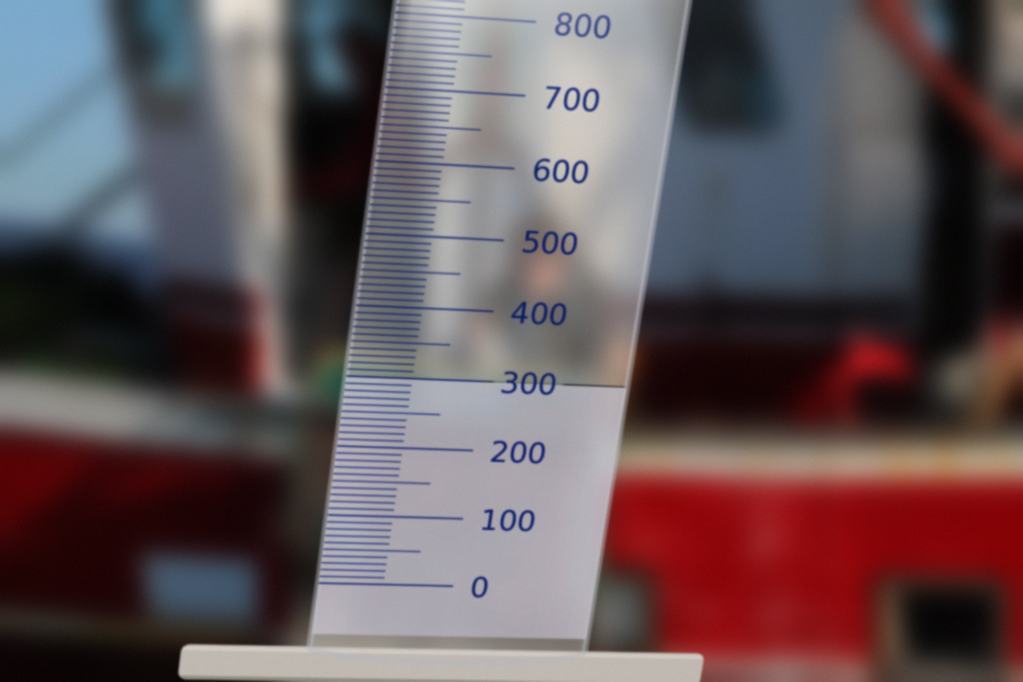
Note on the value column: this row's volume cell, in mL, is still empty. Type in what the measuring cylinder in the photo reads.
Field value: 300 mL
